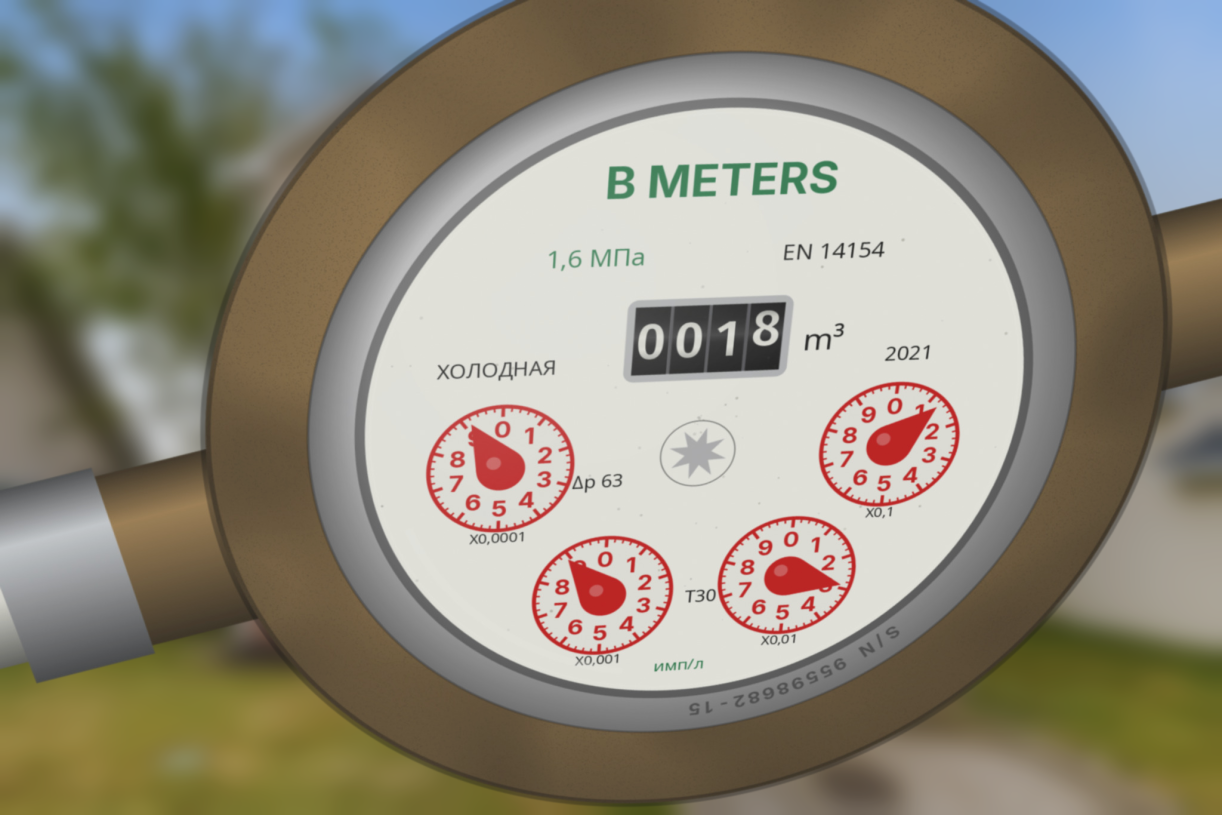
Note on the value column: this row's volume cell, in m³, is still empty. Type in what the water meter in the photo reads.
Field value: 18.1289 m³
